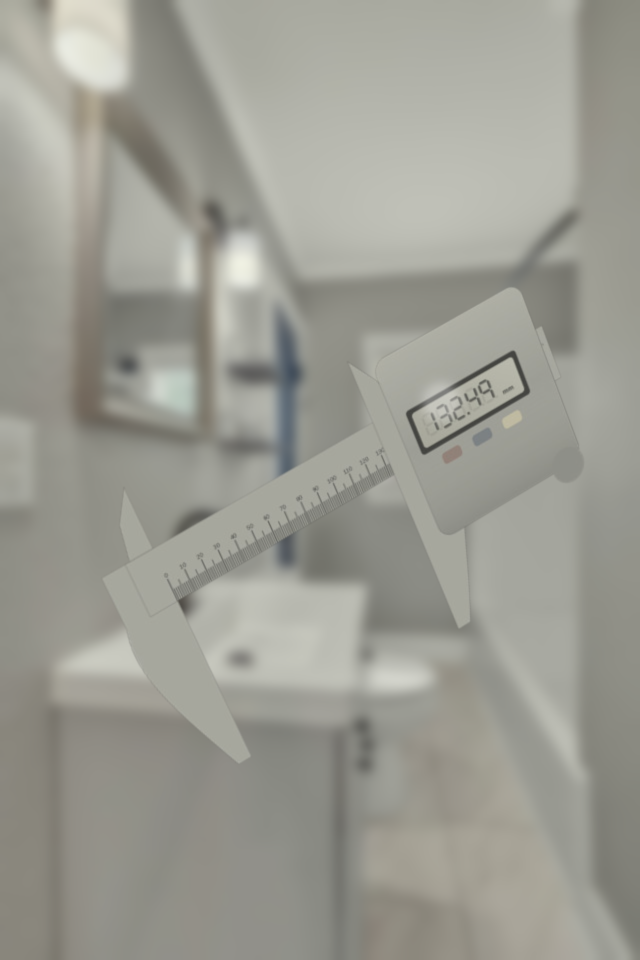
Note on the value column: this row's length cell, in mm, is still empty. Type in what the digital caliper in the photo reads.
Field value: 132.49 mm
